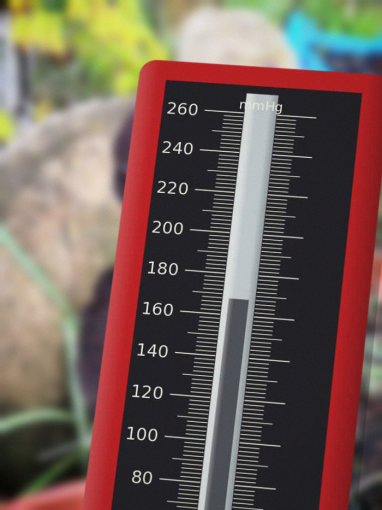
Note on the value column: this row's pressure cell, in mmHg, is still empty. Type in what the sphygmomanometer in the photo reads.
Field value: 168 mmHg
